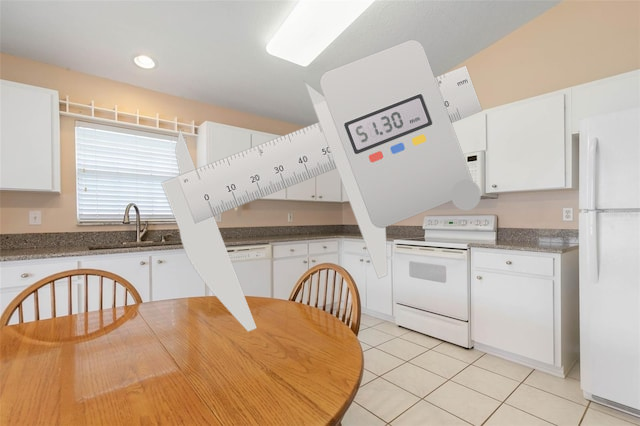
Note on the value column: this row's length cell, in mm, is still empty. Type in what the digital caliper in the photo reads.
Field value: 51.30 mm
